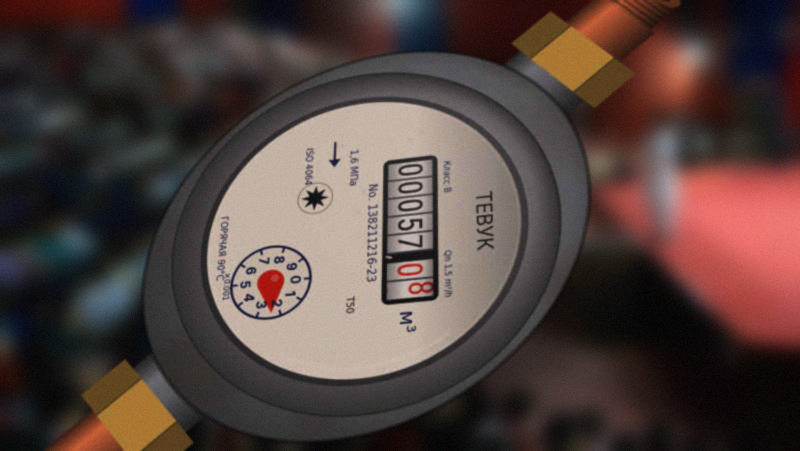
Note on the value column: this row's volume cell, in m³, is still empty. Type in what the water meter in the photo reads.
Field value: 57.082 m³
